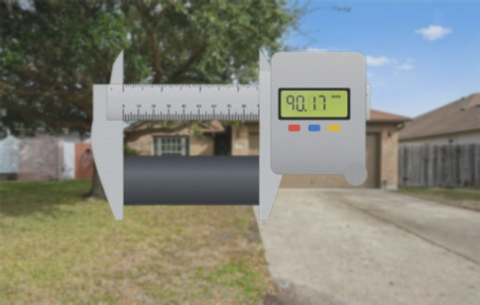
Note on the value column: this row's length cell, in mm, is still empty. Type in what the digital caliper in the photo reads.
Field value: 90.17 mm
